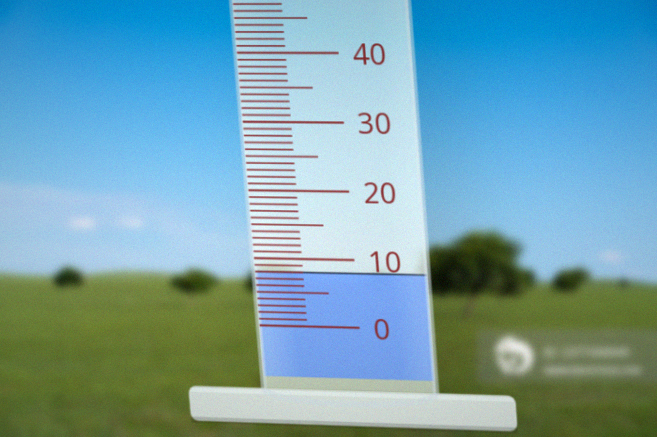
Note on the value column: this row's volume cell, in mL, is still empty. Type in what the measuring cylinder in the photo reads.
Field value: 8 mL
